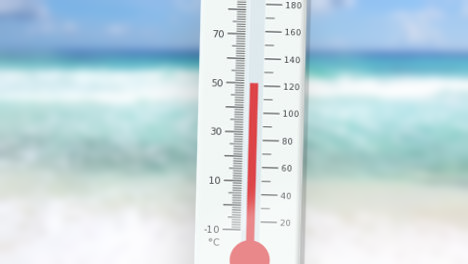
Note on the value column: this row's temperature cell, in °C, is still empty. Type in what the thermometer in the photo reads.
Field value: 50 °C
